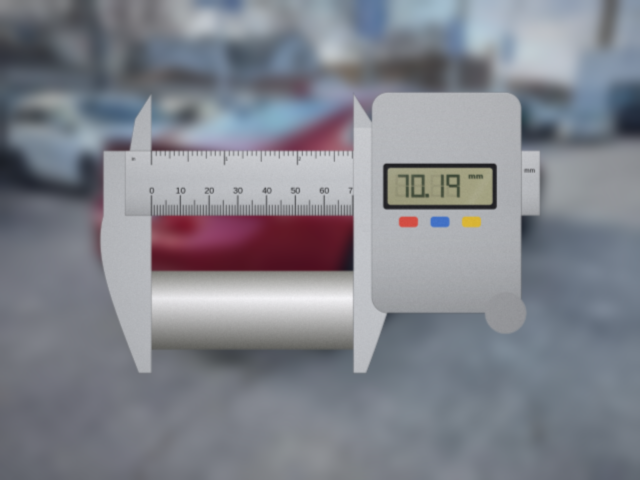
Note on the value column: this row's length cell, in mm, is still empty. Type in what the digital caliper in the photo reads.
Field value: 70.19 mm
